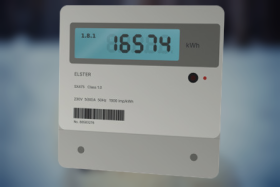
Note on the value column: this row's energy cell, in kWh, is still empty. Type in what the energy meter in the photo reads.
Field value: 16574 kWh
